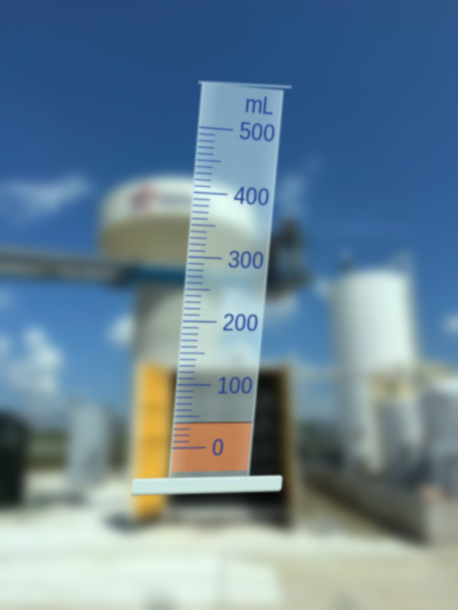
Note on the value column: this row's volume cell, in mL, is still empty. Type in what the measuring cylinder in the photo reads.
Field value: 40 mL
